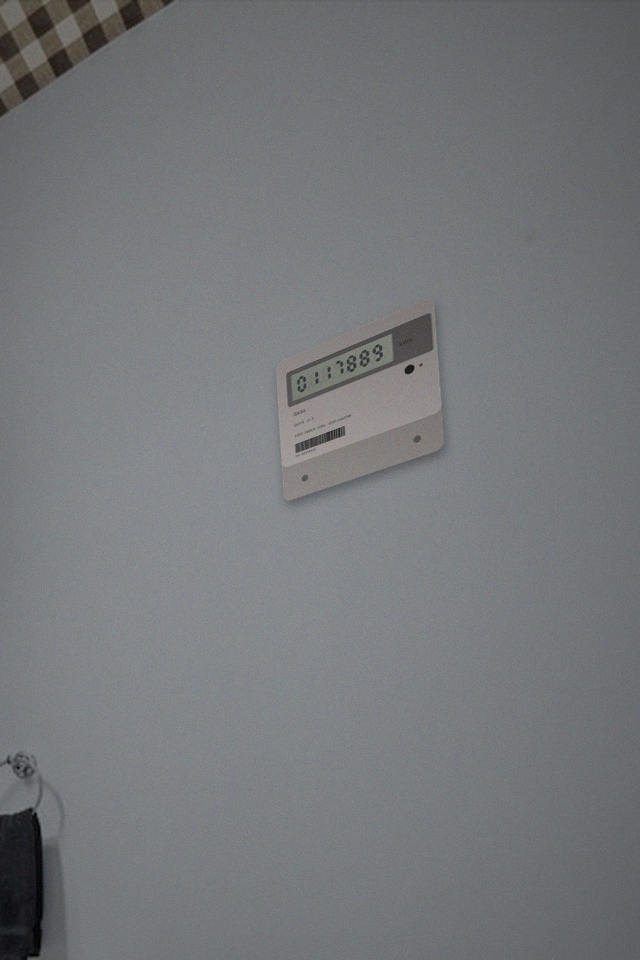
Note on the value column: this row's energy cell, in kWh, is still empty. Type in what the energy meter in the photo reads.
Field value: 117889 kWh
